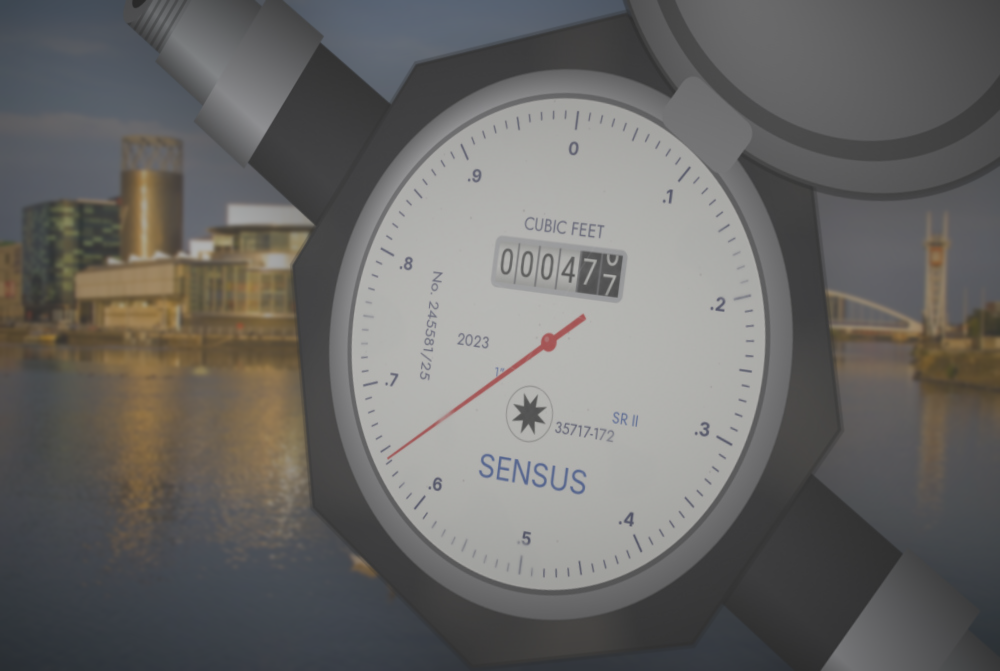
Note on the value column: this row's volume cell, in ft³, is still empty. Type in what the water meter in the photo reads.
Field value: 476.64 ft³
